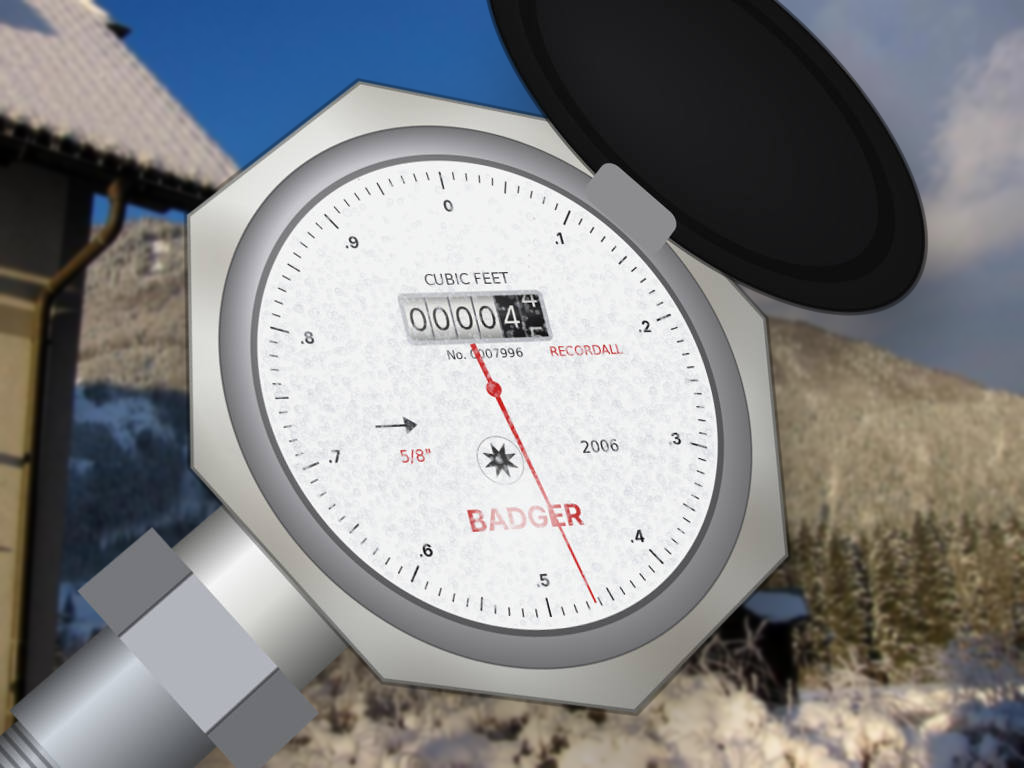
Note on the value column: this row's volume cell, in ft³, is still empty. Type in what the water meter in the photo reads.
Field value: 44.46 ft³
